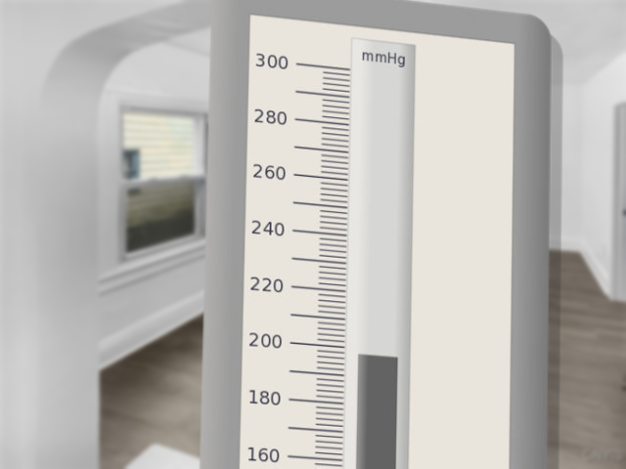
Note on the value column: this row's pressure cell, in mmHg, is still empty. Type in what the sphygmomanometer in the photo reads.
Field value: 198 mmHg
